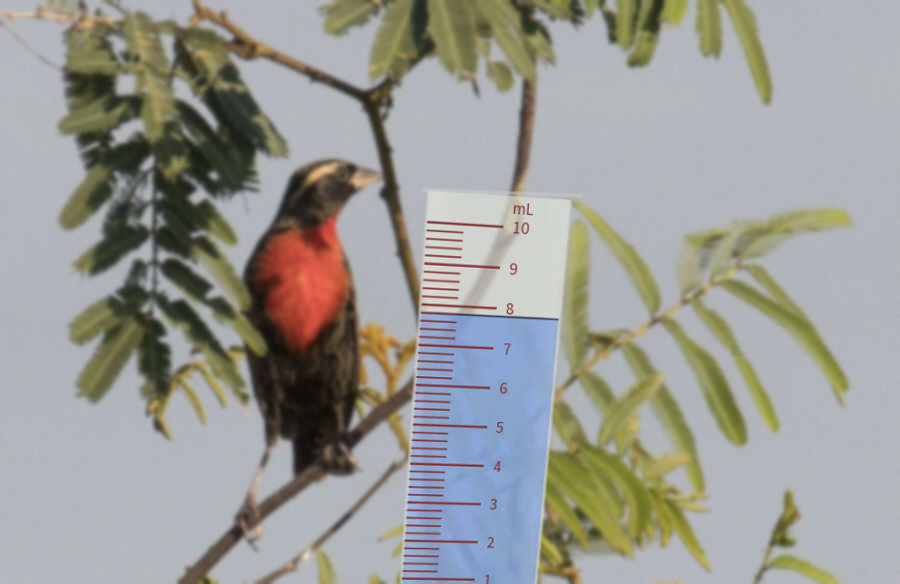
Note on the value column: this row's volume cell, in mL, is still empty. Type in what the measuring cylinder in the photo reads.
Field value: 7.8 mL
